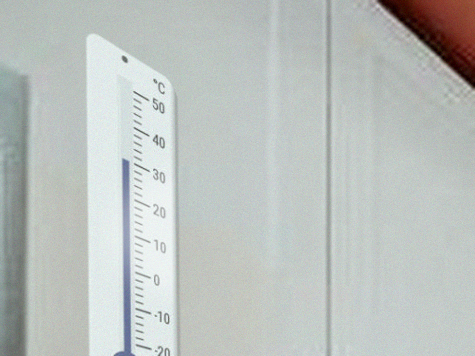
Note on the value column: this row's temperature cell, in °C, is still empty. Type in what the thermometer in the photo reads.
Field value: 30 °C
